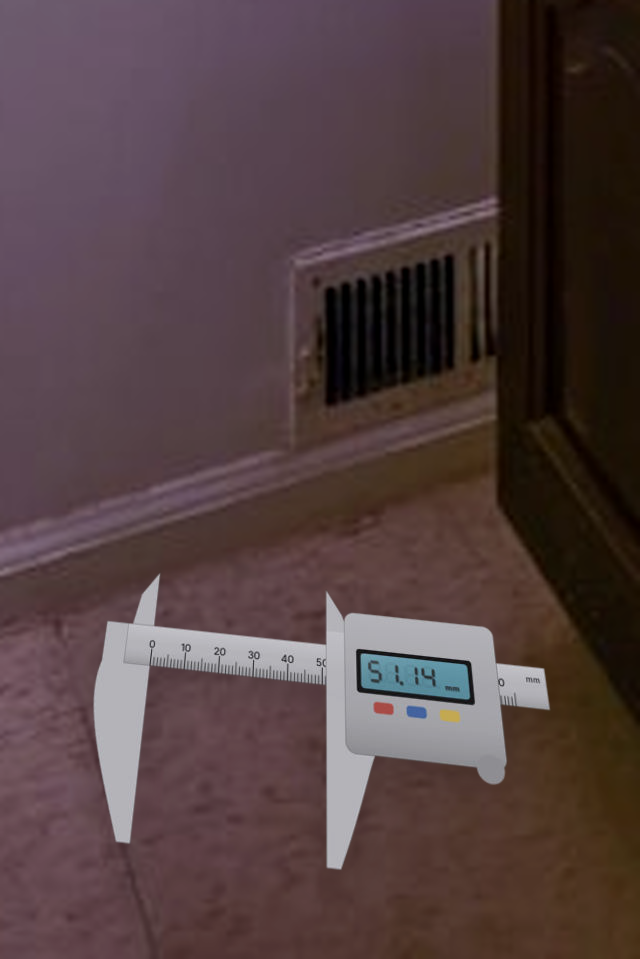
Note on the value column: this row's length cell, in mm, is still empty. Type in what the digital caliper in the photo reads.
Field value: 51.14 mm
